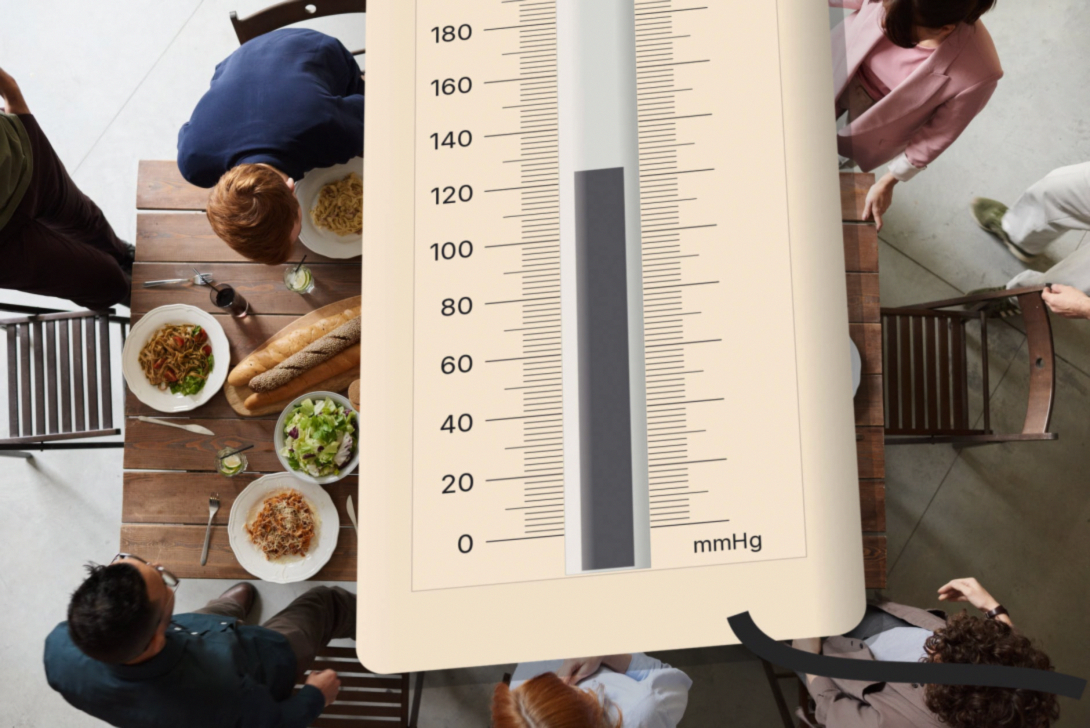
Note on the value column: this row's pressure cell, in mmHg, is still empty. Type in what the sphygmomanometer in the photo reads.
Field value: 124 mmHg
